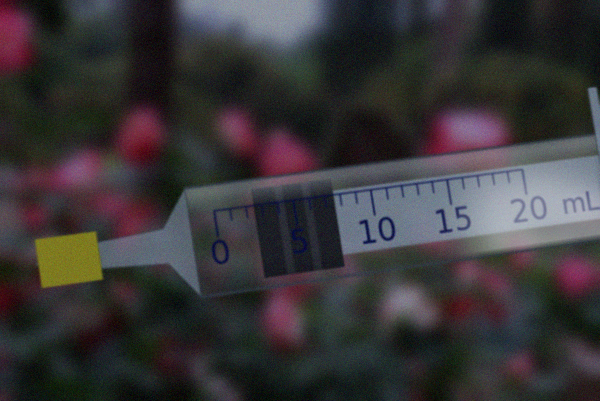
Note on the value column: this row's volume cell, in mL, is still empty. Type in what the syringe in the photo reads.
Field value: 2.5 mL
